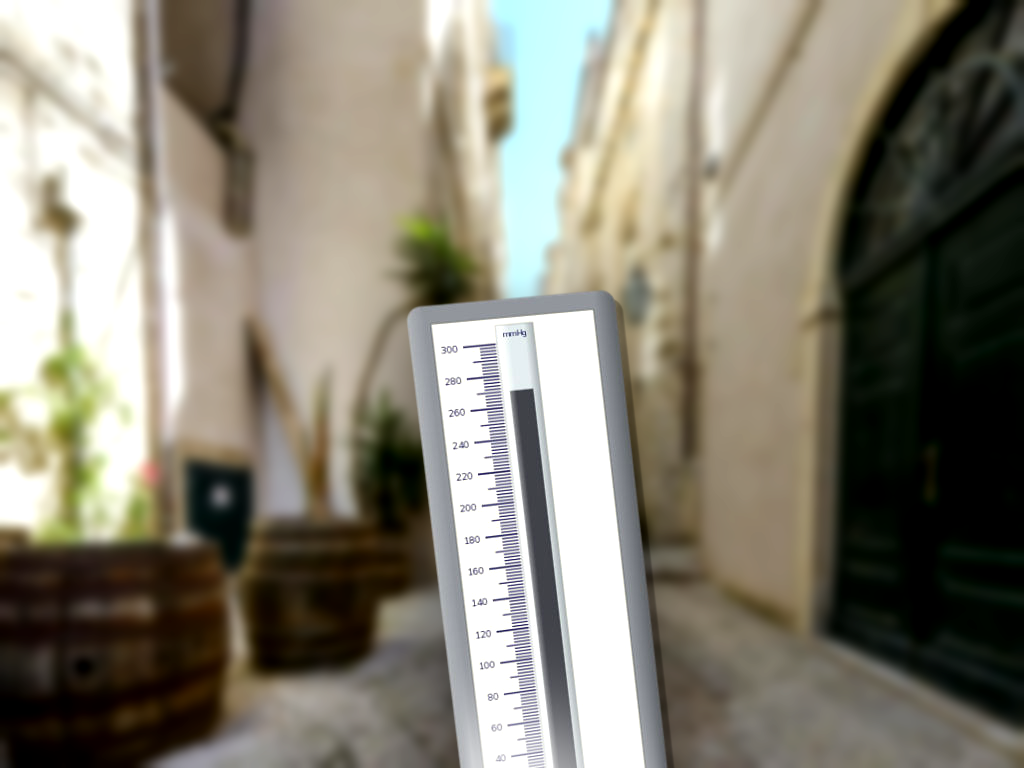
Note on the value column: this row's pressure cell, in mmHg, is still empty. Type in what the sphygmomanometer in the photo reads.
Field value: 270 mmHg
